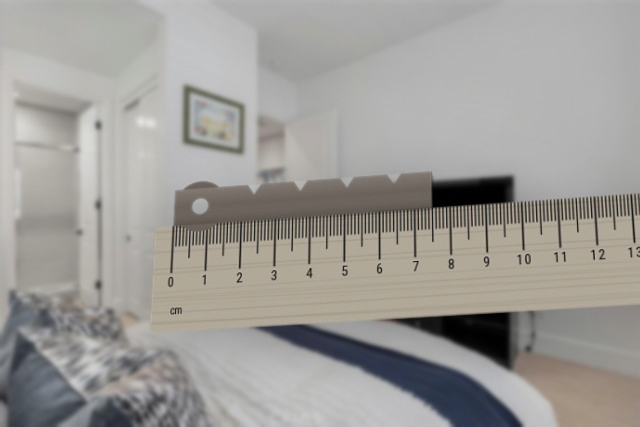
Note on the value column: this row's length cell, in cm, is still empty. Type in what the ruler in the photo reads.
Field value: 7.5 cm
